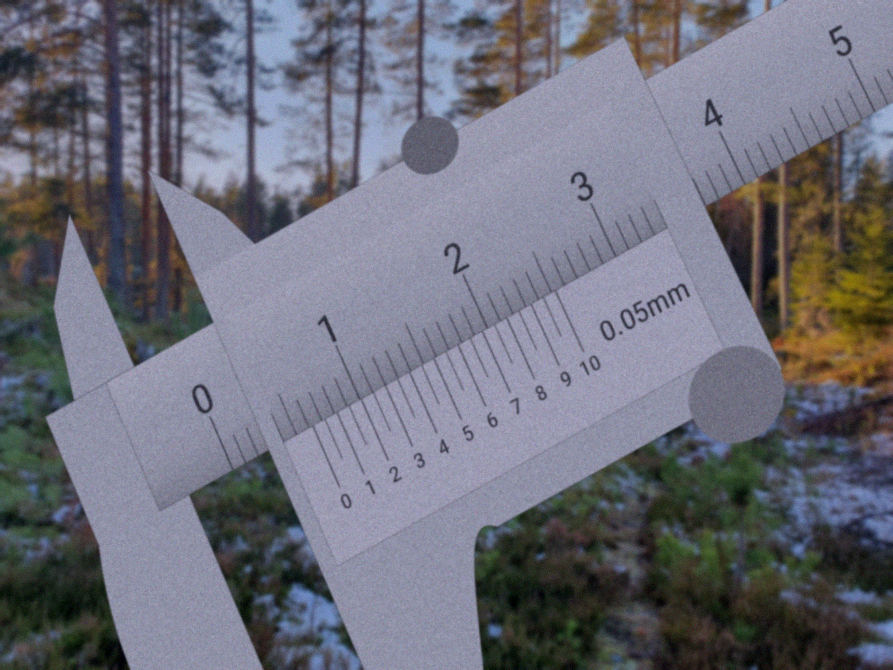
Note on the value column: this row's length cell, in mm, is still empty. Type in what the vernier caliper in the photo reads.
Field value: 6.3 mm
